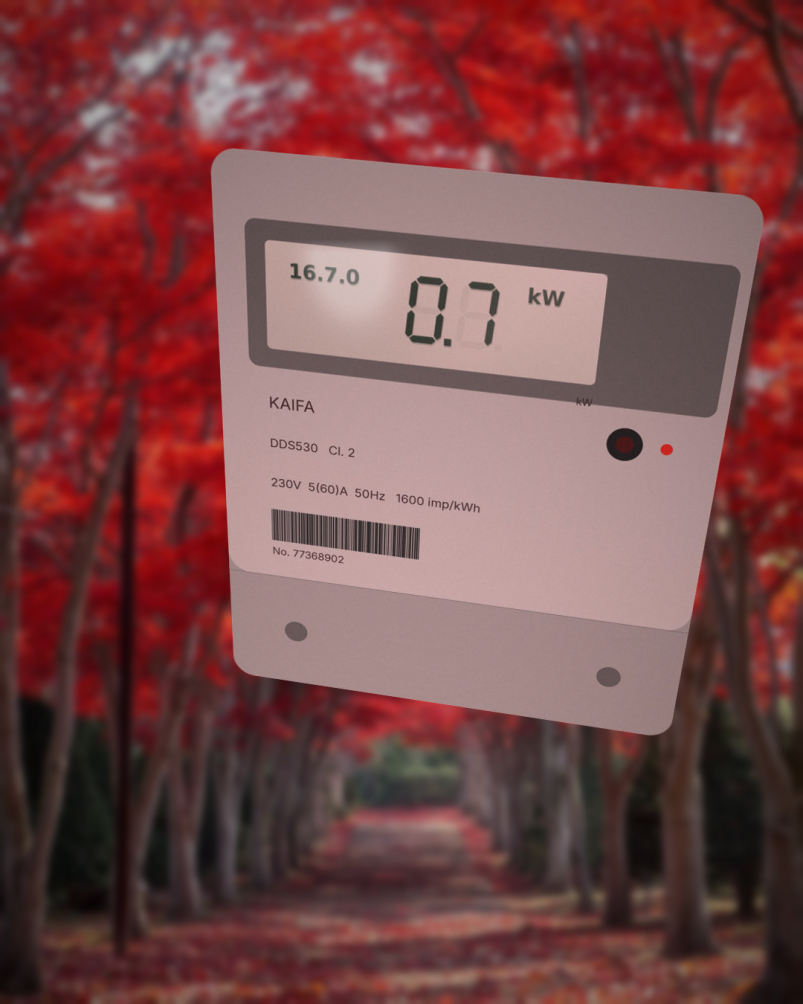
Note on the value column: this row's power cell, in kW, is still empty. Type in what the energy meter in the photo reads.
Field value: 0.7 kW
